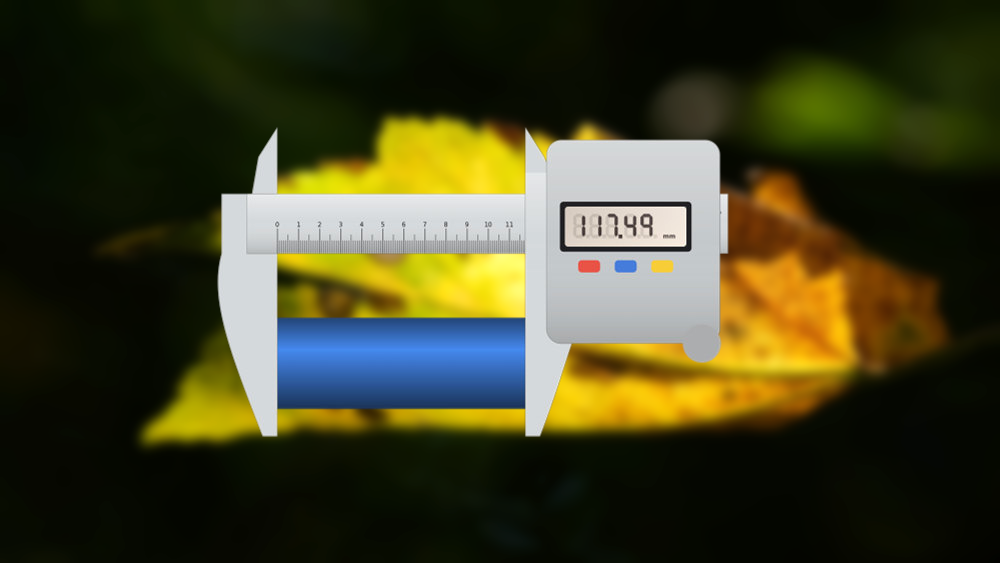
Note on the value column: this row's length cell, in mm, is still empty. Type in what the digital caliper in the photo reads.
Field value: 117.49 mm
